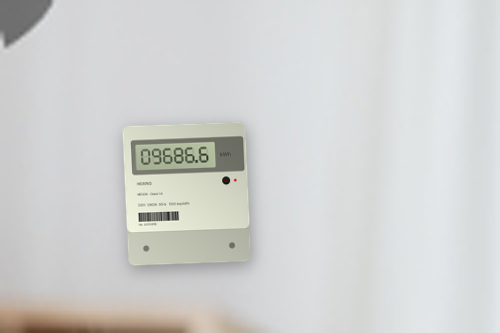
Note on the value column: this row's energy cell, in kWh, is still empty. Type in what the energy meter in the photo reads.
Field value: 9686.6 kWh
